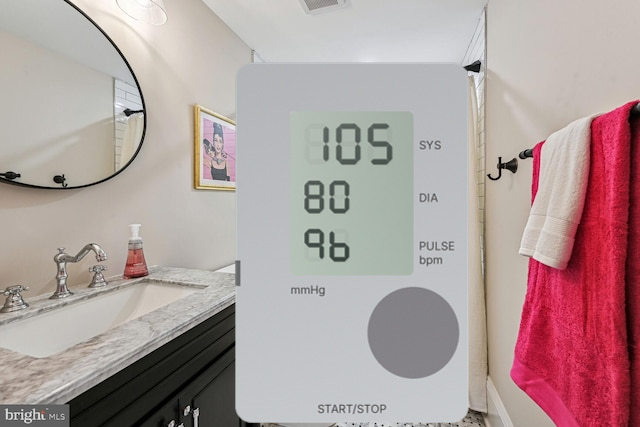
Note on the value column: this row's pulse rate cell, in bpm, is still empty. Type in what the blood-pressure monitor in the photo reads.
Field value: 96 bpm
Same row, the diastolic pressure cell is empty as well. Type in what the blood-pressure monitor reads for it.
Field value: 80 mmHg
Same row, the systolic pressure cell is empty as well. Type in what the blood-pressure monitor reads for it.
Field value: 105 mmHg
